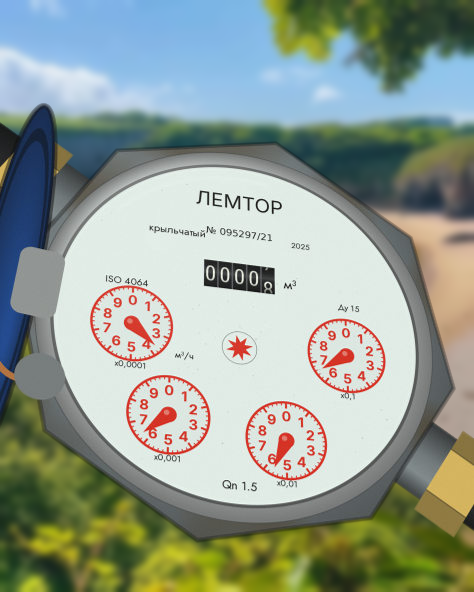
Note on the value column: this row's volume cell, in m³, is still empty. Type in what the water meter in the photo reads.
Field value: 7.6563 m³
